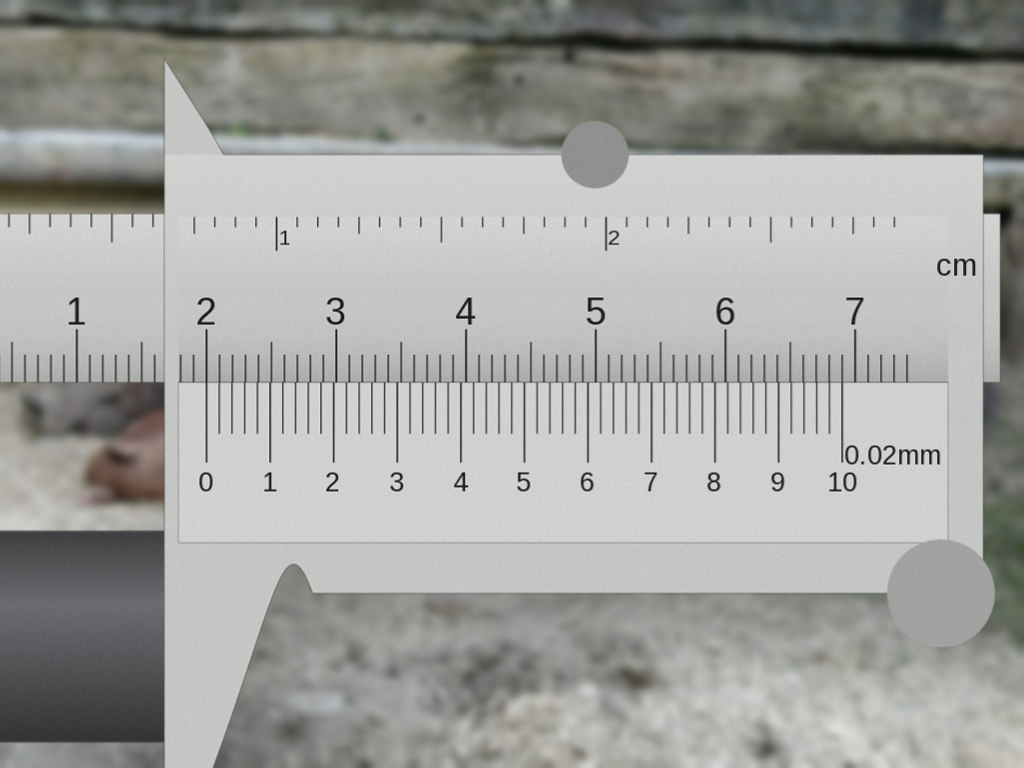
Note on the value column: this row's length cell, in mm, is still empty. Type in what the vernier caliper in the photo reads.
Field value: 20.0 mm
